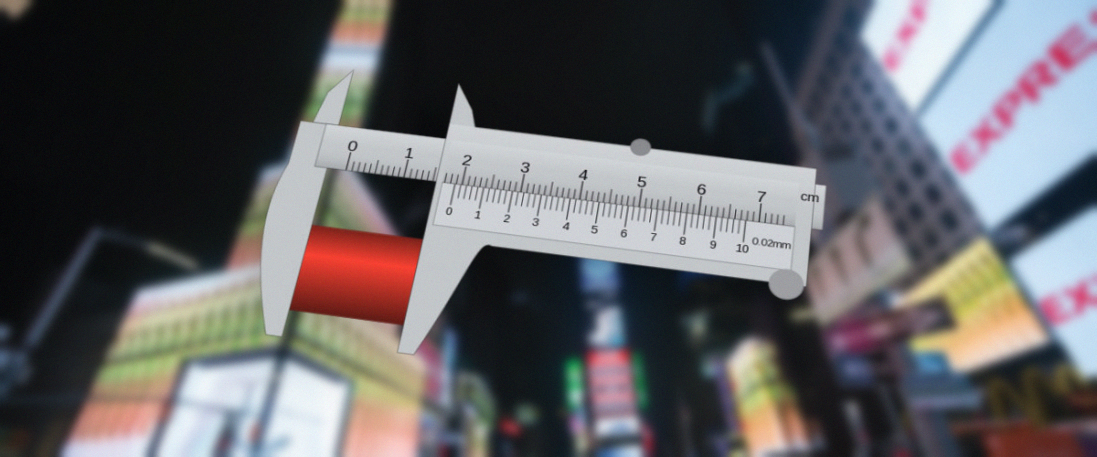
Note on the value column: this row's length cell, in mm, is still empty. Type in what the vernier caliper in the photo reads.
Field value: 18.8 mm
